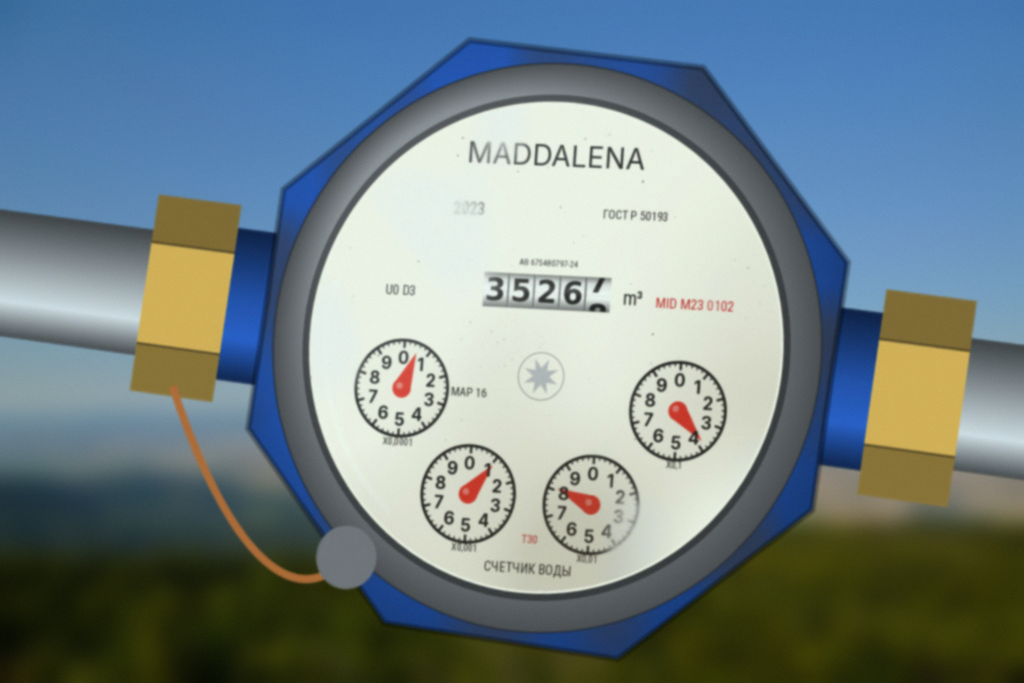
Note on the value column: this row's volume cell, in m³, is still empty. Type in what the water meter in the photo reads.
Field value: 35267.3810 m³
